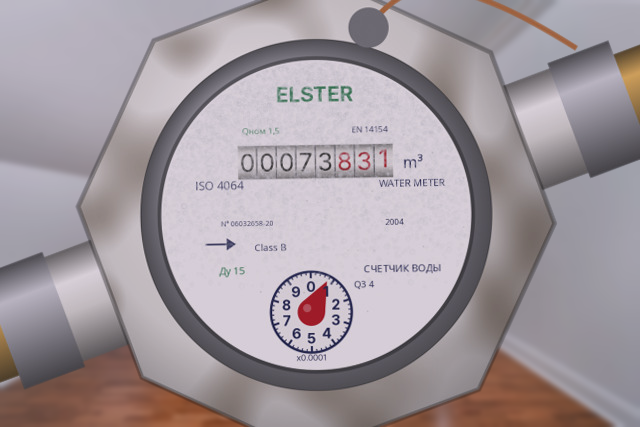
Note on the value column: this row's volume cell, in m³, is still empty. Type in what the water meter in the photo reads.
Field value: 73.8310 m³
